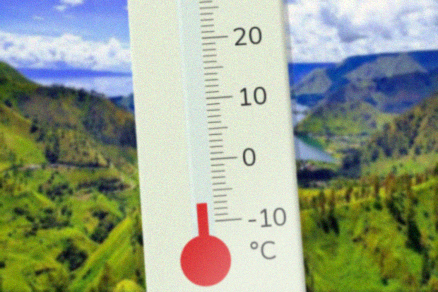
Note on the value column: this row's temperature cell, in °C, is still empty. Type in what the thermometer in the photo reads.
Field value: -7 °C
